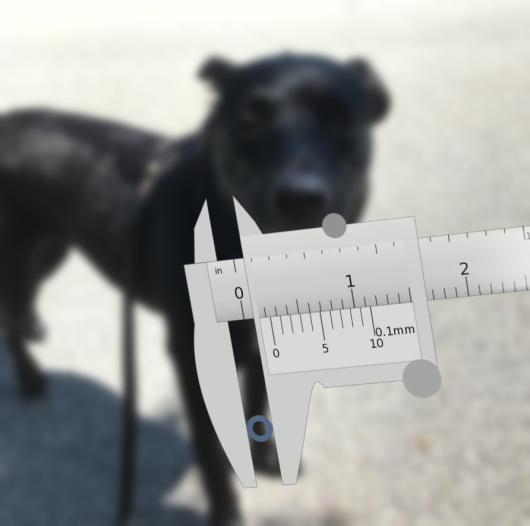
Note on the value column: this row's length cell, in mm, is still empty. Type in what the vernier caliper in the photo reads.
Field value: 2.4 mm
